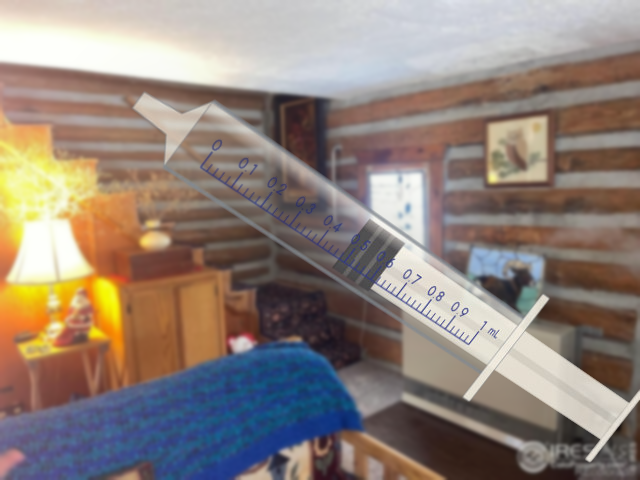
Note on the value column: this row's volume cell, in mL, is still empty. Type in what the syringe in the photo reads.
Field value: 0.48 mL
